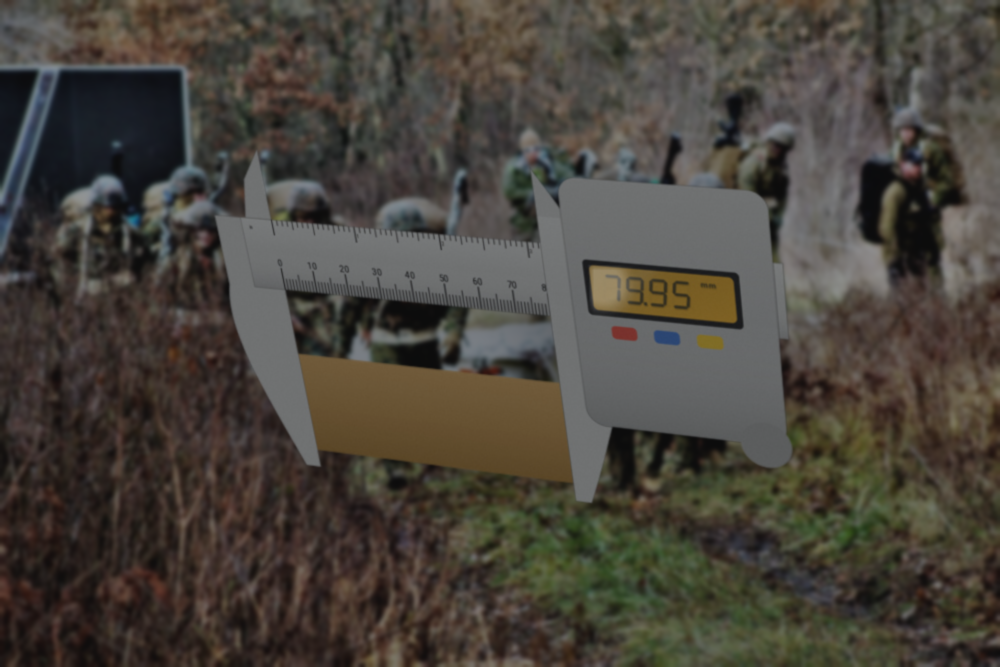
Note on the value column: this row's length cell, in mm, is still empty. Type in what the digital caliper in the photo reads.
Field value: 79.95 mm
